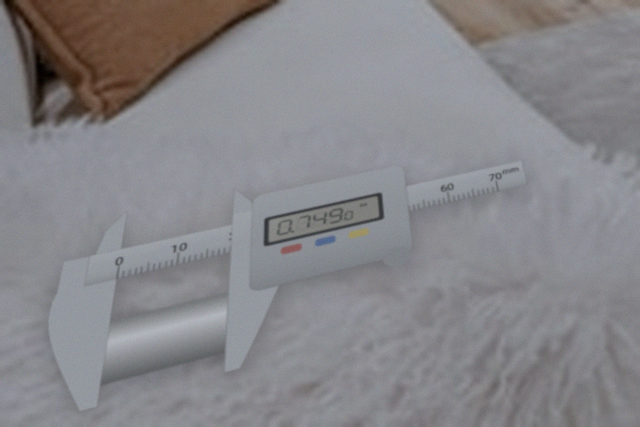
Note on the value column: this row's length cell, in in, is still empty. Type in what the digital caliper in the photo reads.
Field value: 0.7490 in
